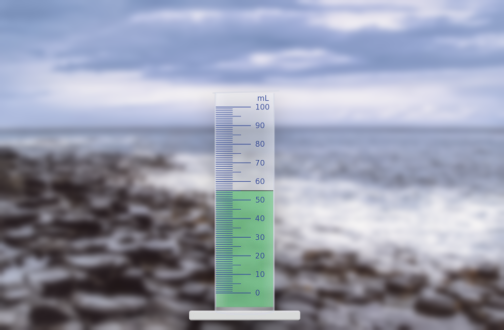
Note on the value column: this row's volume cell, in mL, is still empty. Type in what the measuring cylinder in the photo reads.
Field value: 55 mL
